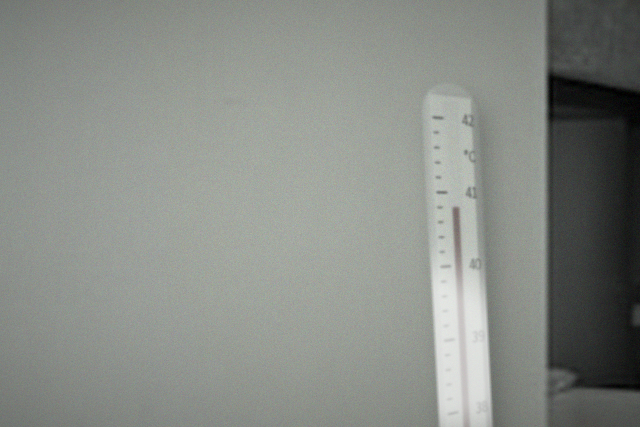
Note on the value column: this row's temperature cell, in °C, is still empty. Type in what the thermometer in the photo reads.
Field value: 40.8 °C
